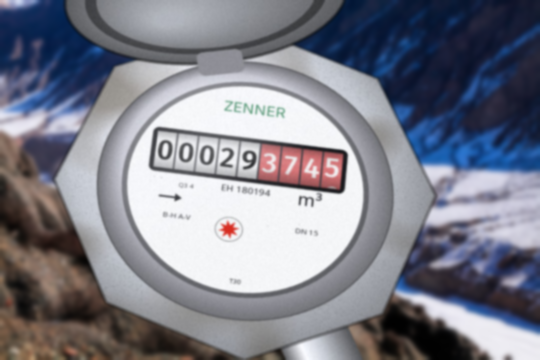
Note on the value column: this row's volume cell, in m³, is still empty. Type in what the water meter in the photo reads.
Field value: 29.3745 m³
